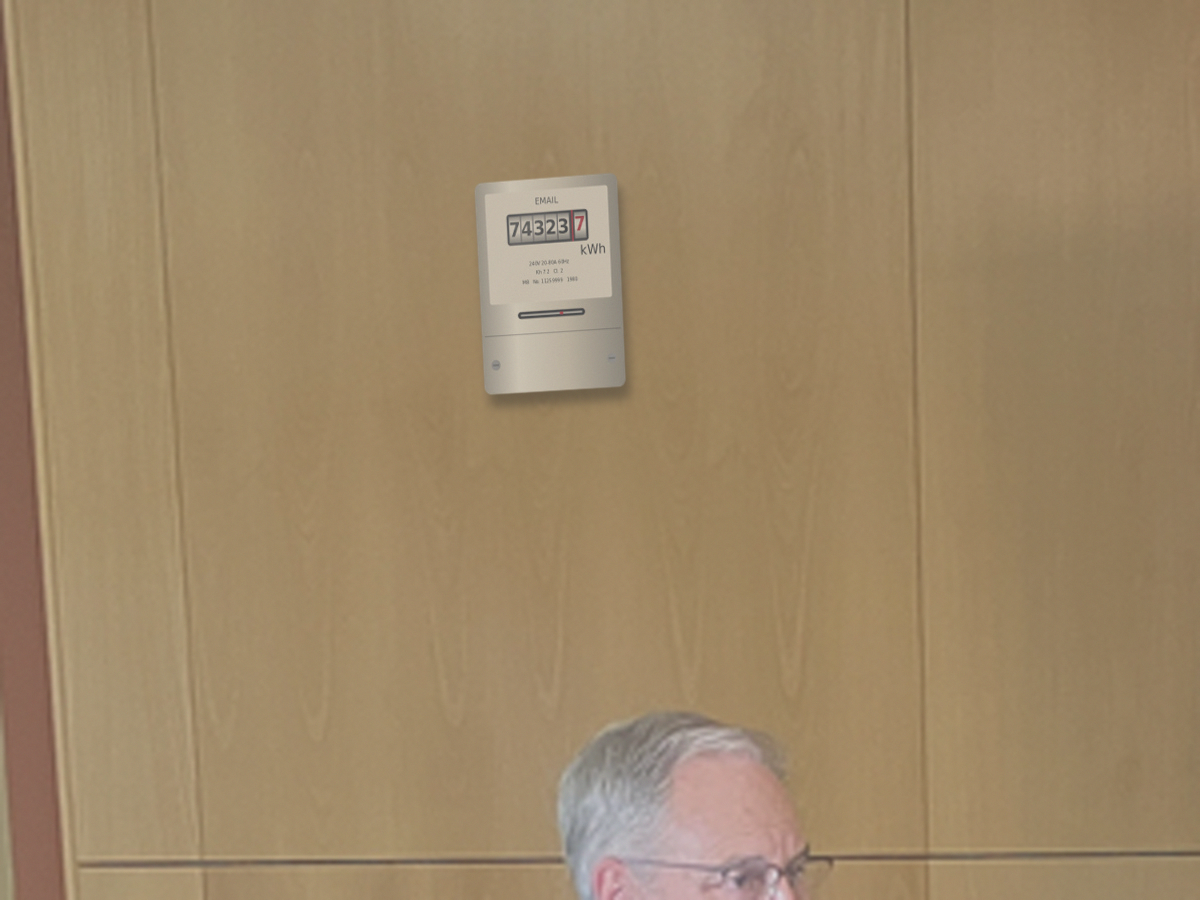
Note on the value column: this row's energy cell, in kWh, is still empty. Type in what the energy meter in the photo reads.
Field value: 74323.7 kWh
